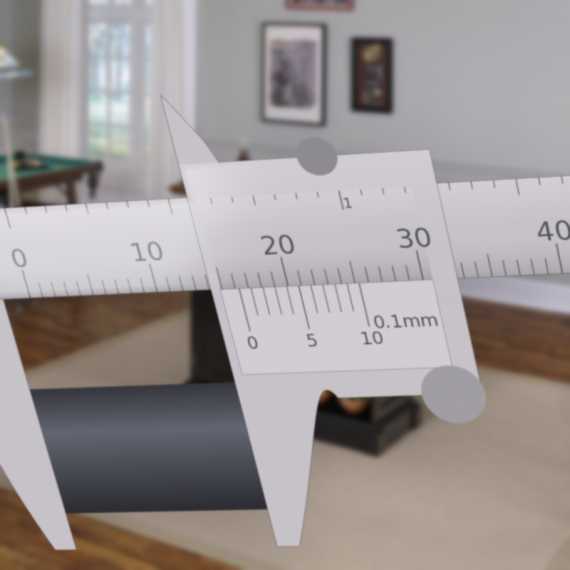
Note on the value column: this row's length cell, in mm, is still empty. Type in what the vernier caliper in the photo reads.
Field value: 16.3 mm
